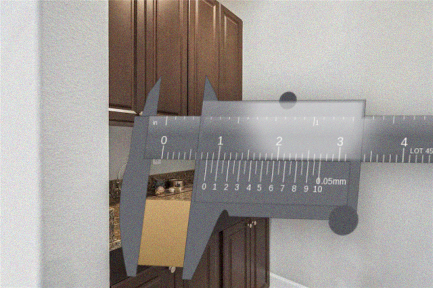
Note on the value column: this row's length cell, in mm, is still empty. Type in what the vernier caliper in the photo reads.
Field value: 8.0 mm
